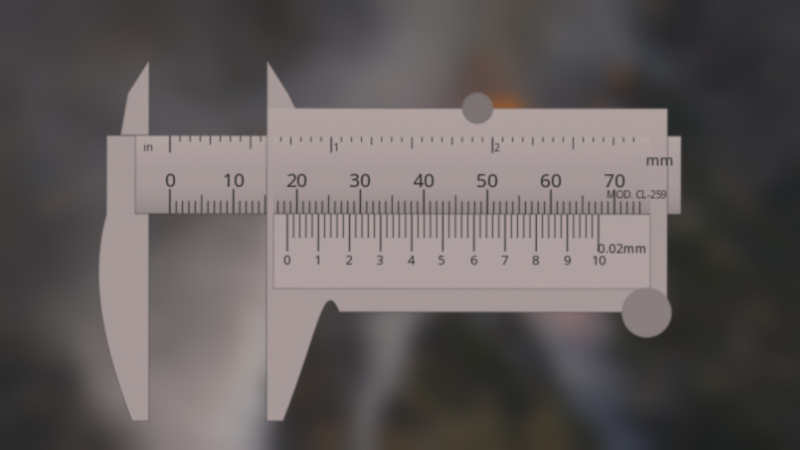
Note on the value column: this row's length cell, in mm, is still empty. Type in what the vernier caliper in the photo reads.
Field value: 18.5 mm
